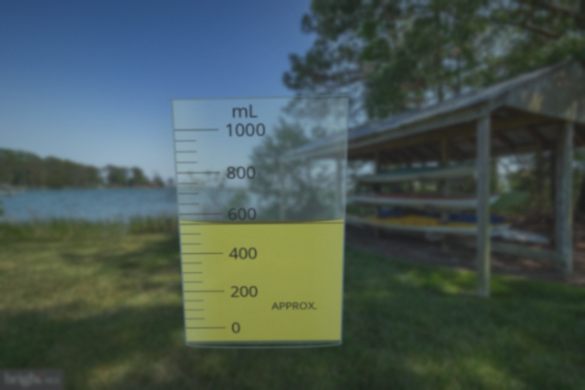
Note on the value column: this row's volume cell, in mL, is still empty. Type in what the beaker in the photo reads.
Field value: 550 mL
